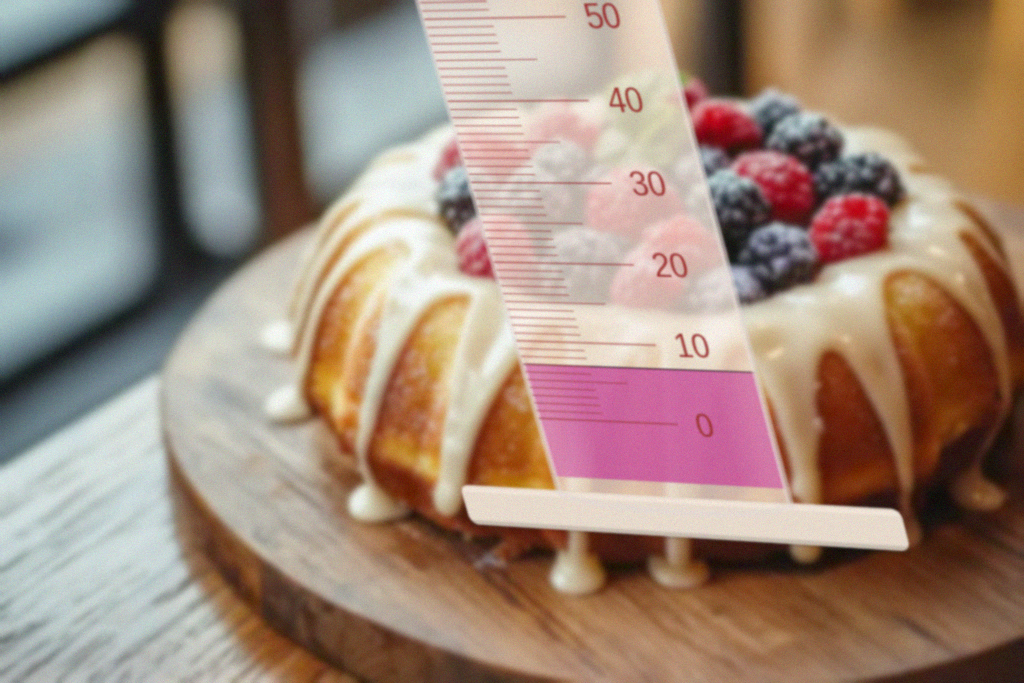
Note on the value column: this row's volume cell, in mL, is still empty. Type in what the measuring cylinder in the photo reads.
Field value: 7 mL
